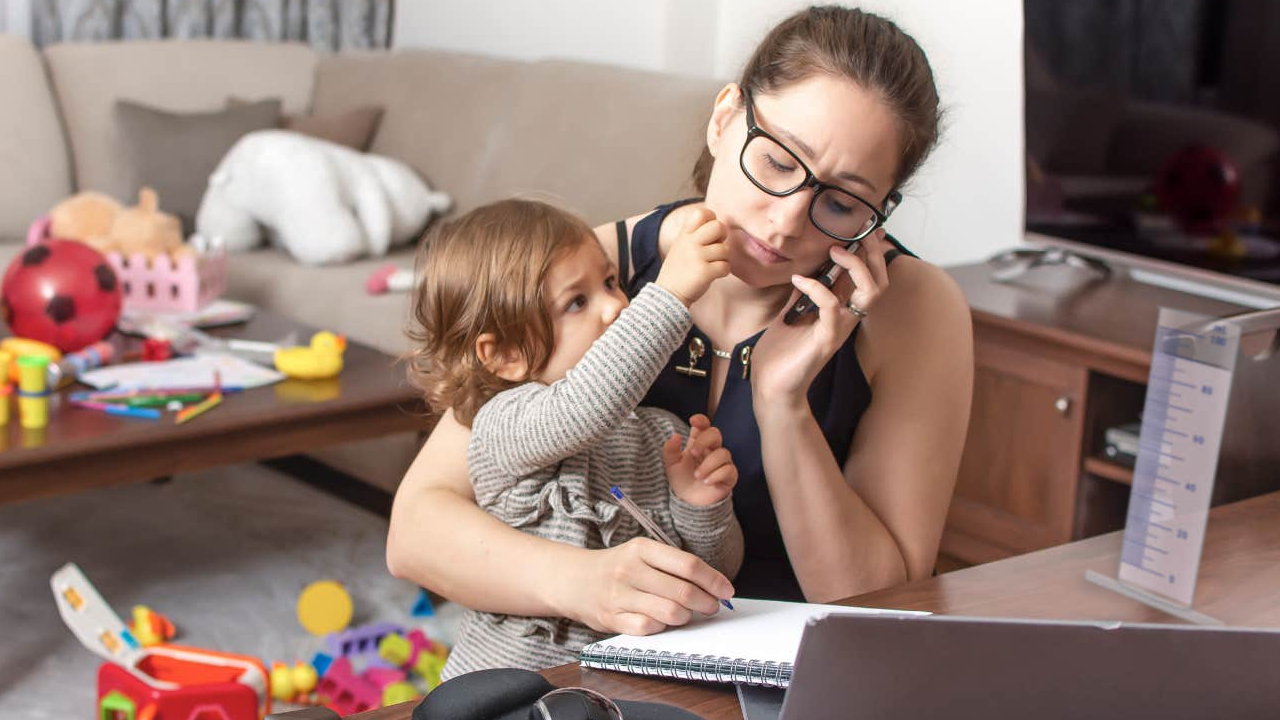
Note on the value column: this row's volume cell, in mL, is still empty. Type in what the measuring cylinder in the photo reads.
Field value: 90 mL
